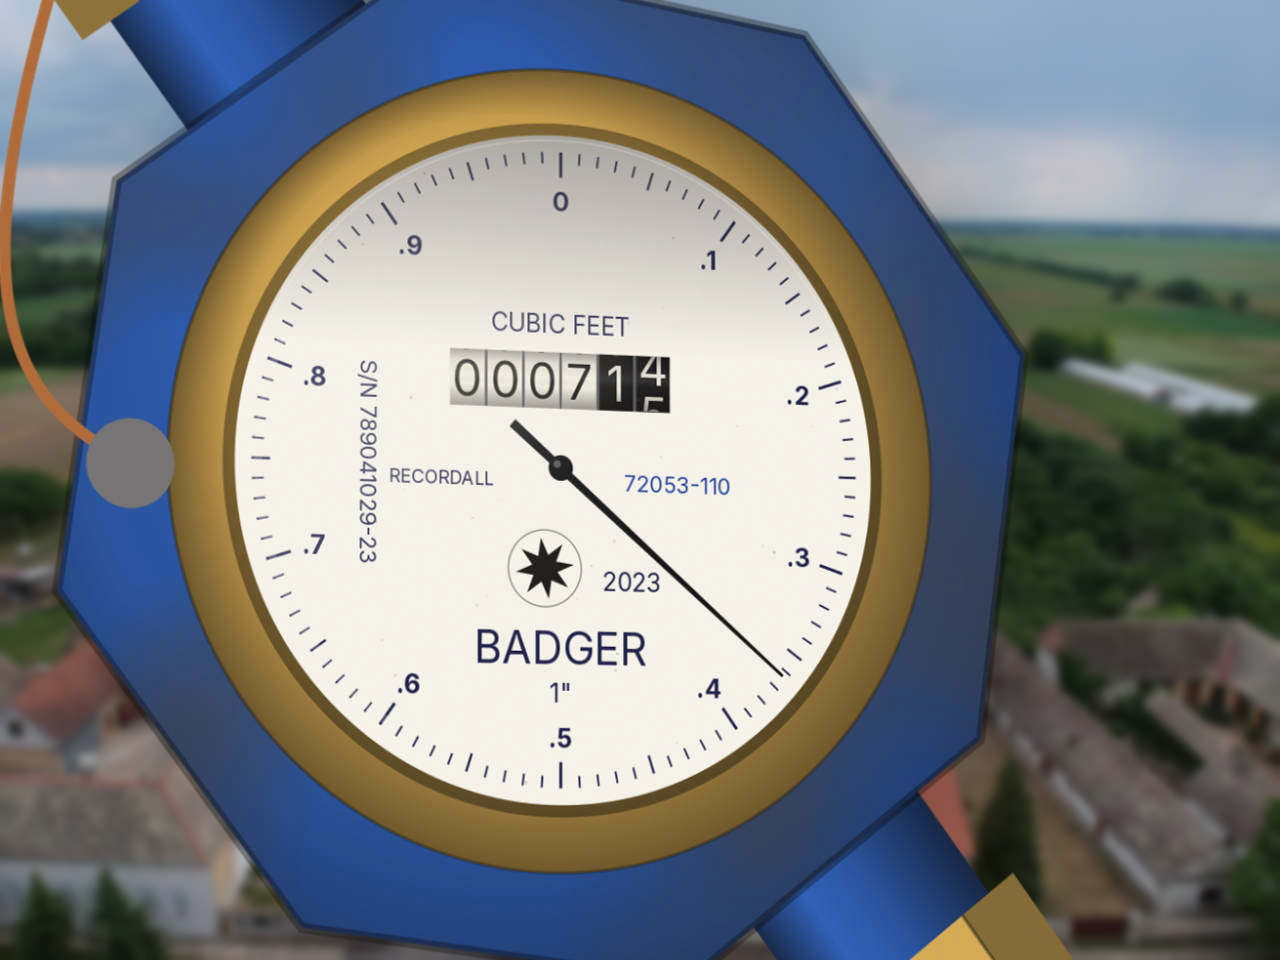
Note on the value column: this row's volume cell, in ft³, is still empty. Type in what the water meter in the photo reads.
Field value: 714.36 ft³
